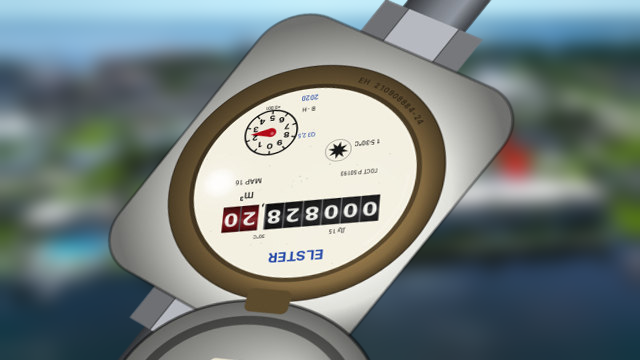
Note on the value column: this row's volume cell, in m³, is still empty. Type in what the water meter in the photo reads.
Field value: 828.202 m³
